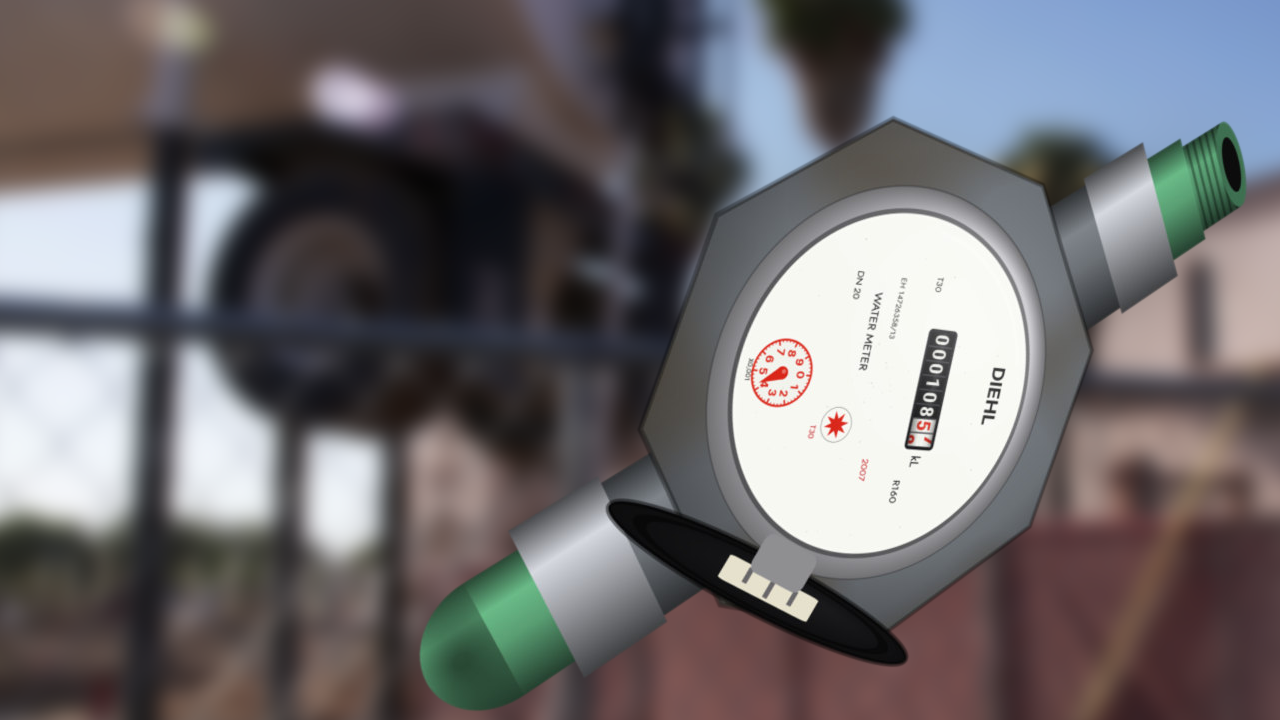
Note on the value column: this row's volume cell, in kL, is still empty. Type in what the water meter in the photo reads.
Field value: 108.574 kL
